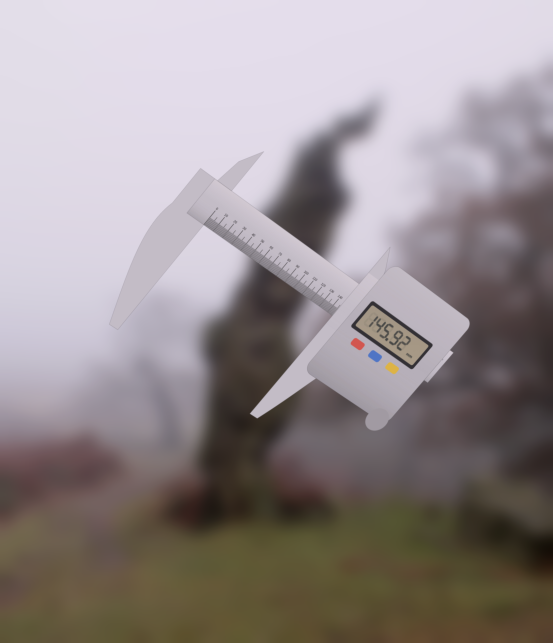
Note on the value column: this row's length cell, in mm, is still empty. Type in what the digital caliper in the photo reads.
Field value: 145.92 mm
